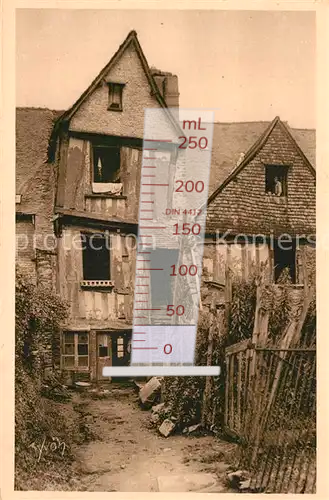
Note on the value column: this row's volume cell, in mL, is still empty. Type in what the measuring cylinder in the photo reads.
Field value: 30 mL
